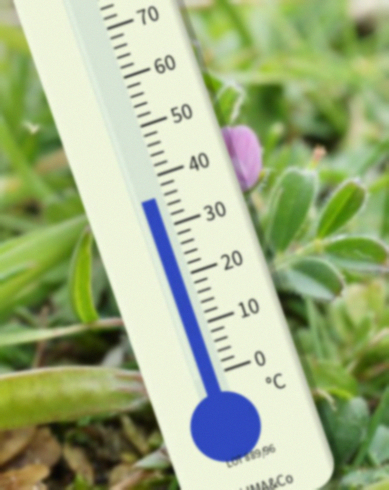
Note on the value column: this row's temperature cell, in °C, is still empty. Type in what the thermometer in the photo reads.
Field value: 36 °C
